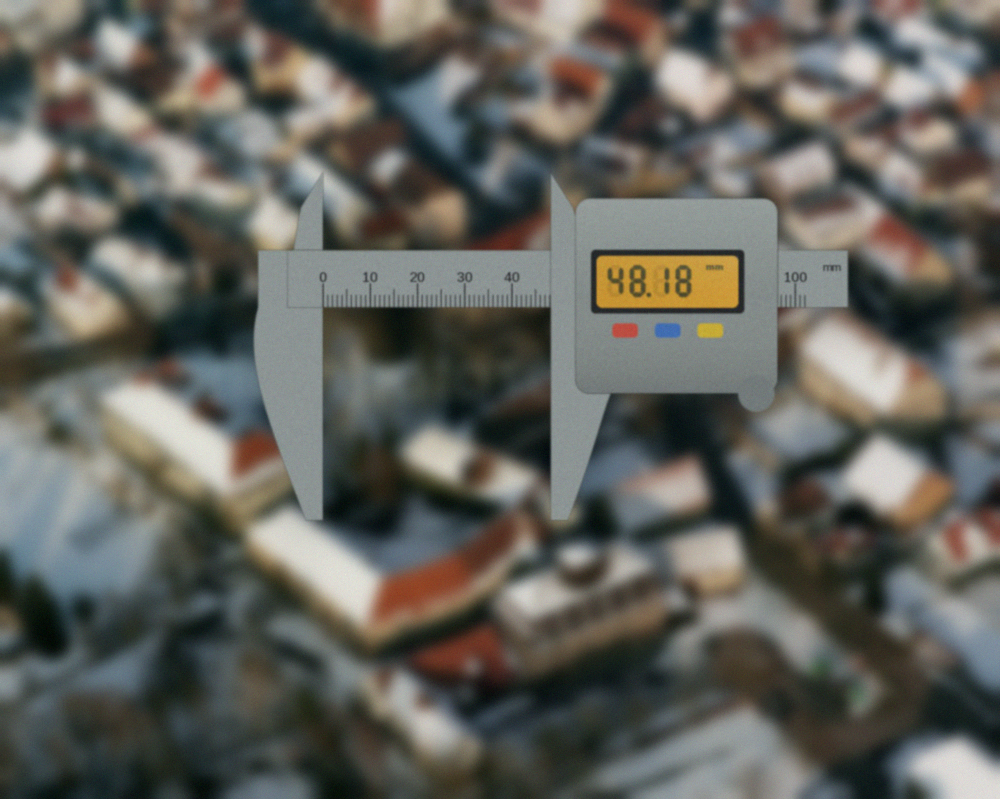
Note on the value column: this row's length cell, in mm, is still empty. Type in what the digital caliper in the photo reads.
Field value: 48.18 mm
